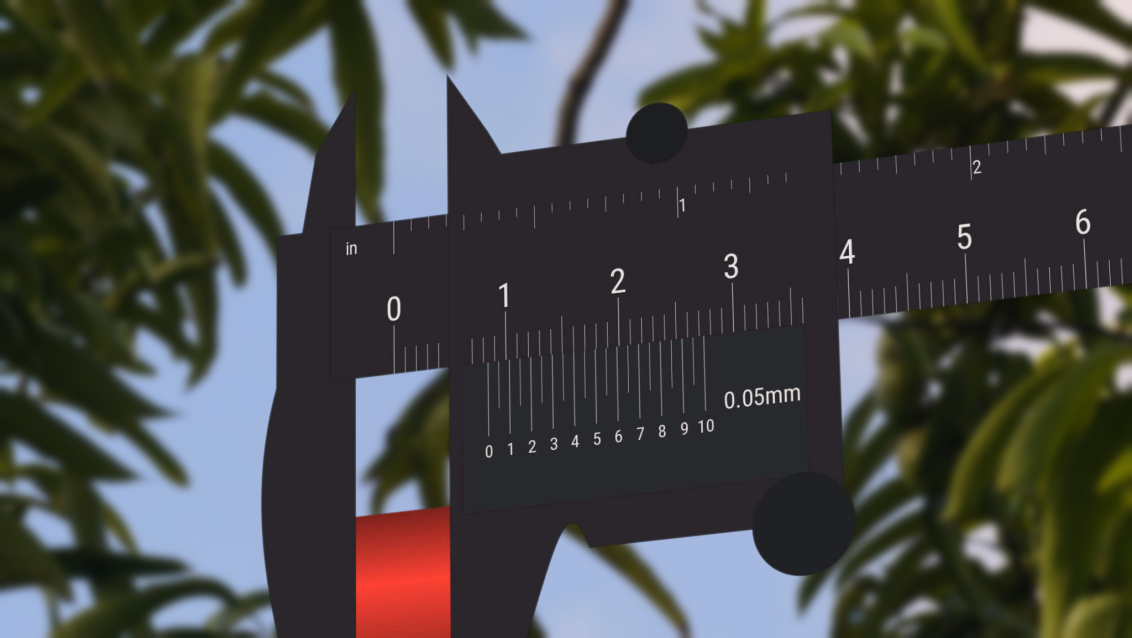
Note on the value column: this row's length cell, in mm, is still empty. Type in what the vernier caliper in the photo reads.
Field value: 8.4 mm
